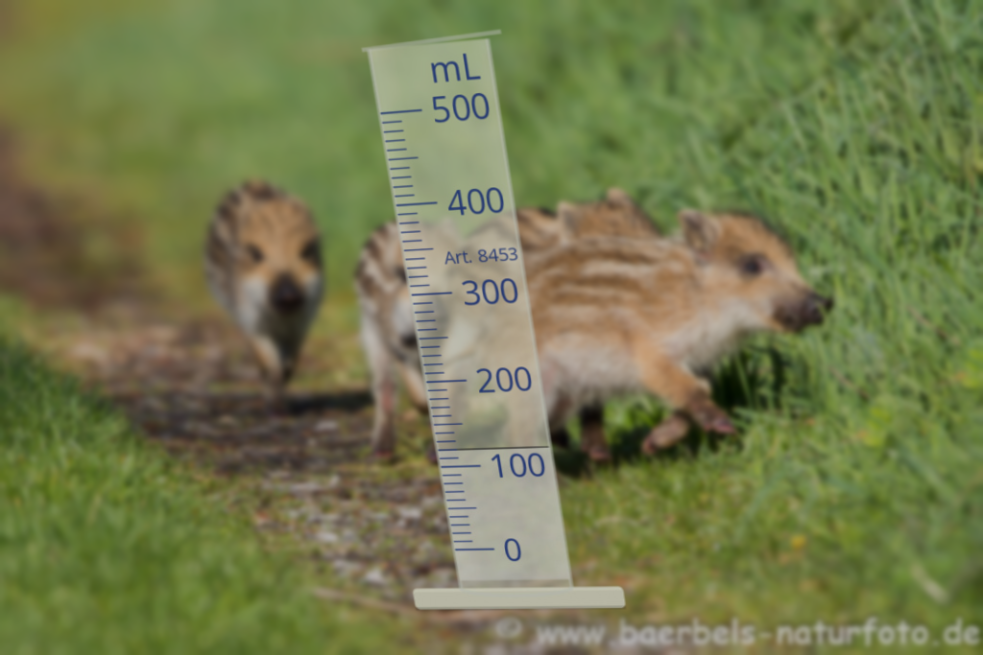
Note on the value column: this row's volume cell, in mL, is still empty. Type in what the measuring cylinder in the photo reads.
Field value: 120 mL
